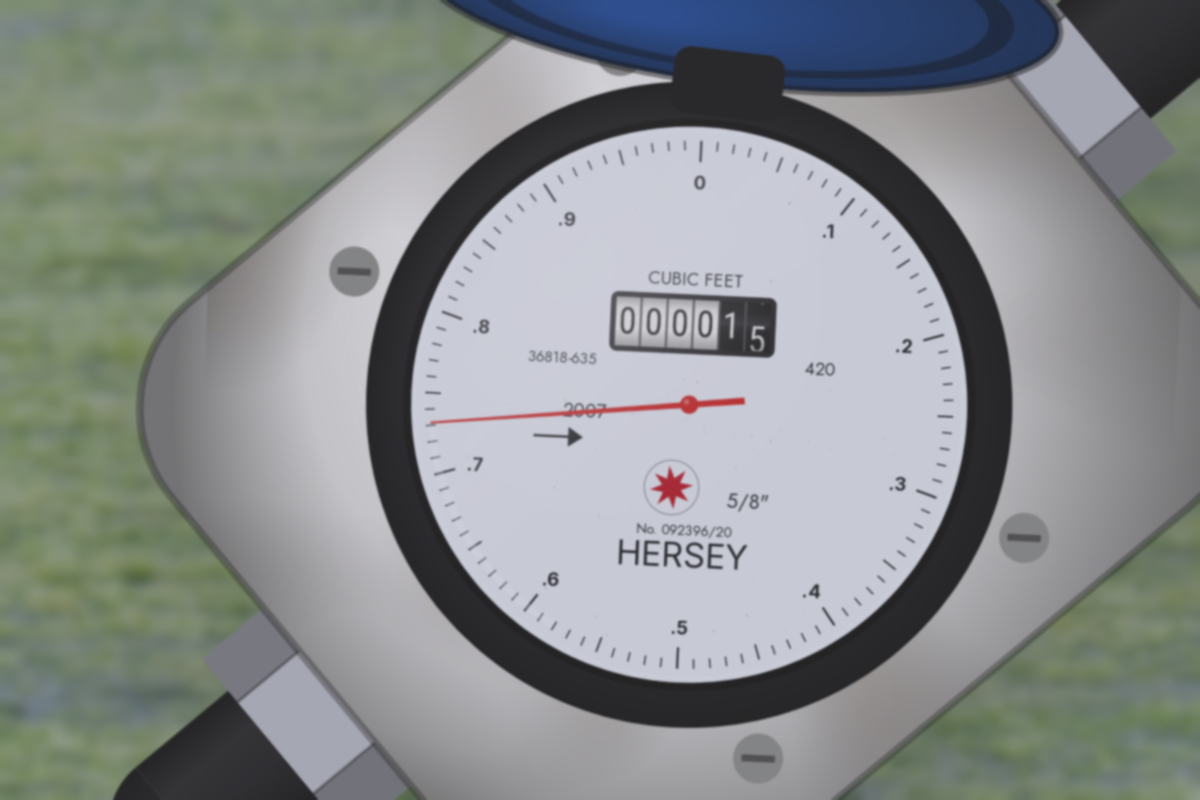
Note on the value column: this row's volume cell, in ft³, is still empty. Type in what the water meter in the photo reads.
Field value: 14.73 ft³
